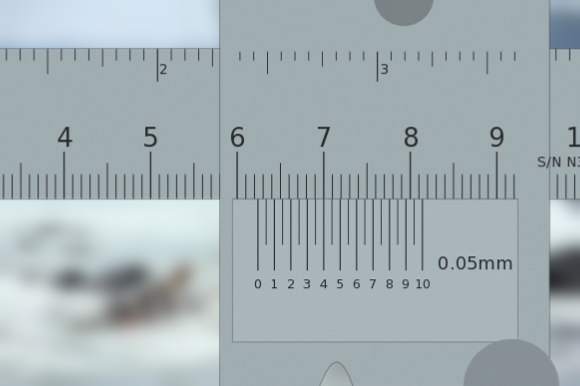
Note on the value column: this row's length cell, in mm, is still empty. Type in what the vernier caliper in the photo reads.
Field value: 62.4 mm
